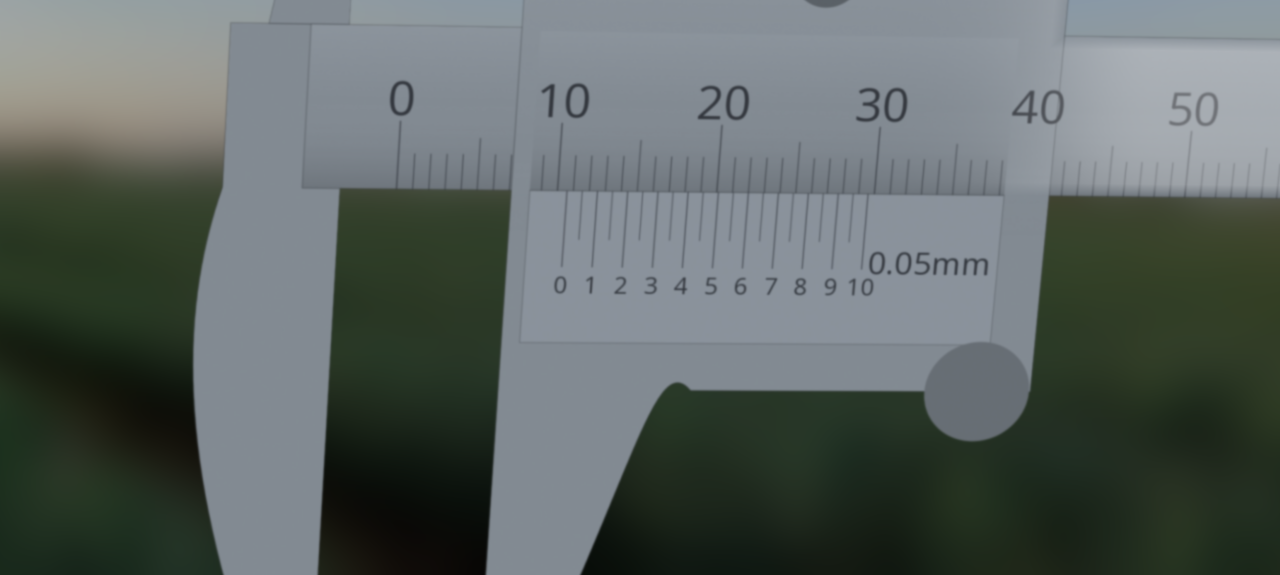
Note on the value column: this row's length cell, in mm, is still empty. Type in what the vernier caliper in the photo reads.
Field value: 10.6 mm
